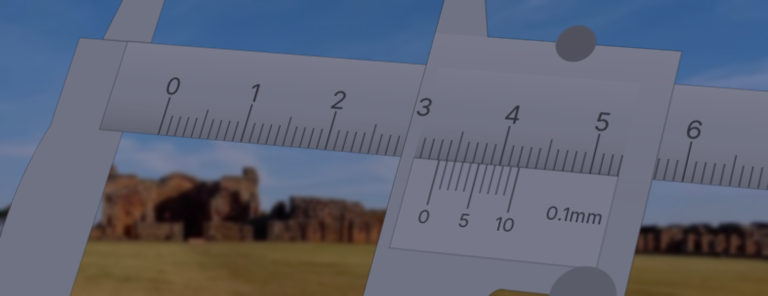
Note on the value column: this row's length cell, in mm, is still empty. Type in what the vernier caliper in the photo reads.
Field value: 33.2 mm
